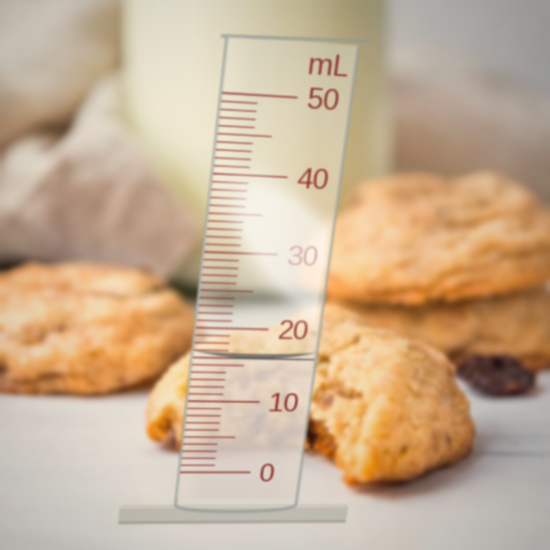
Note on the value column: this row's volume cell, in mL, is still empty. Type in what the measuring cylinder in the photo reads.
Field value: 16 mL
